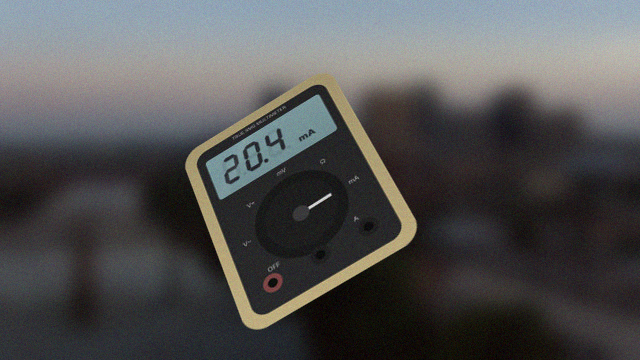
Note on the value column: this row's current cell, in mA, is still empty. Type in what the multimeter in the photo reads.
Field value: 20.4 mA
